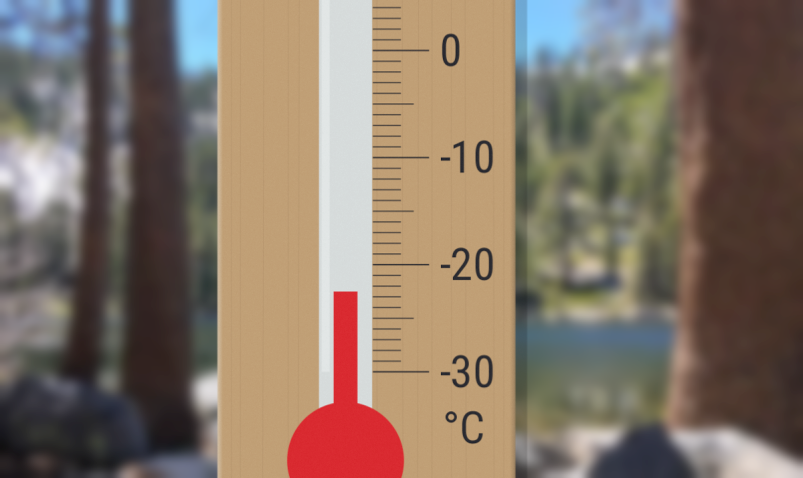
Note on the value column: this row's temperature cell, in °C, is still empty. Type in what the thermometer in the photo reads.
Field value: -22.5 °C
